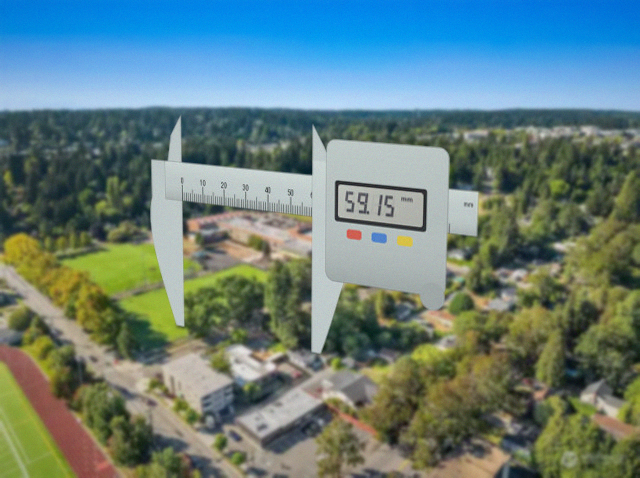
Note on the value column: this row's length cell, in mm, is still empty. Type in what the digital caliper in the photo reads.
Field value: 59.15 mm
